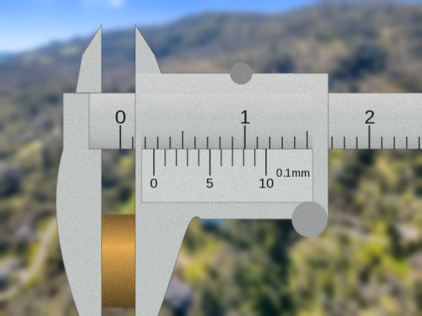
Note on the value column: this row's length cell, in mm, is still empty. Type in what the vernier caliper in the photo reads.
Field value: 2.7 mm
